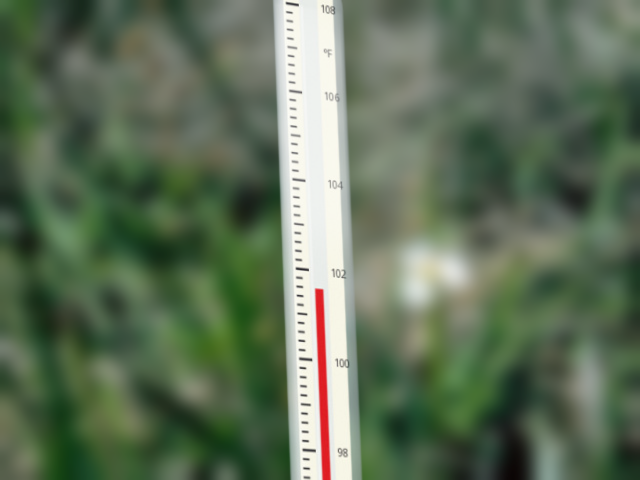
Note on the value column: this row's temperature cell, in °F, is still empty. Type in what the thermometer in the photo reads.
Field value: 101.6 °F
